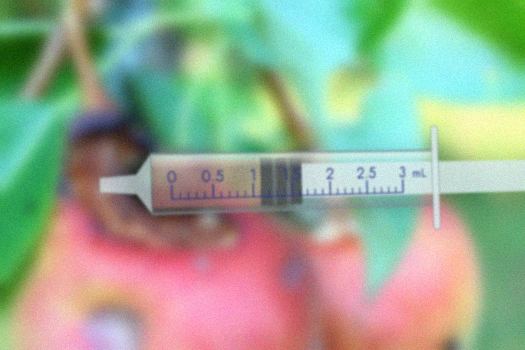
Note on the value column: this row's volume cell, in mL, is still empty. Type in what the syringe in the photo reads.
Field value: 1.1 mL
